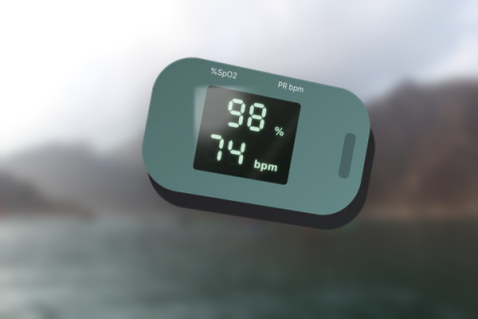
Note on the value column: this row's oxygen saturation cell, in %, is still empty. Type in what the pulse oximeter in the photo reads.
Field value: 98 %
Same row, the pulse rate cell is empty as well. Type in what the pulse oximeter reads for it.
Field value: 74 bpm
